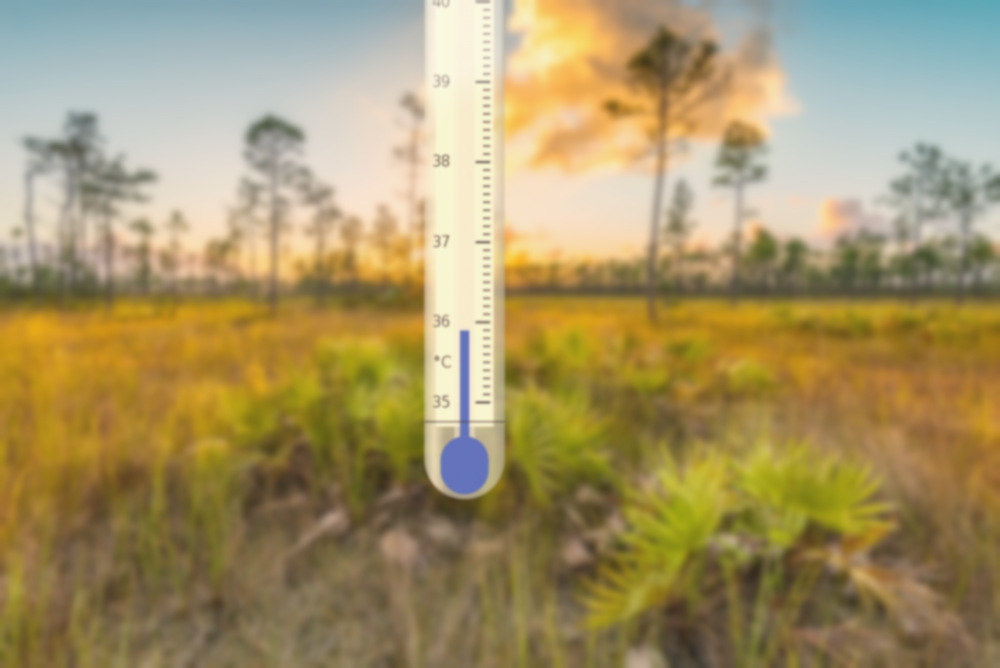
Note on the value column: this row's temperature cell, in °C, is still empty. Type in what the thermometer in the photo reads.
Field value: 35.9 °C
